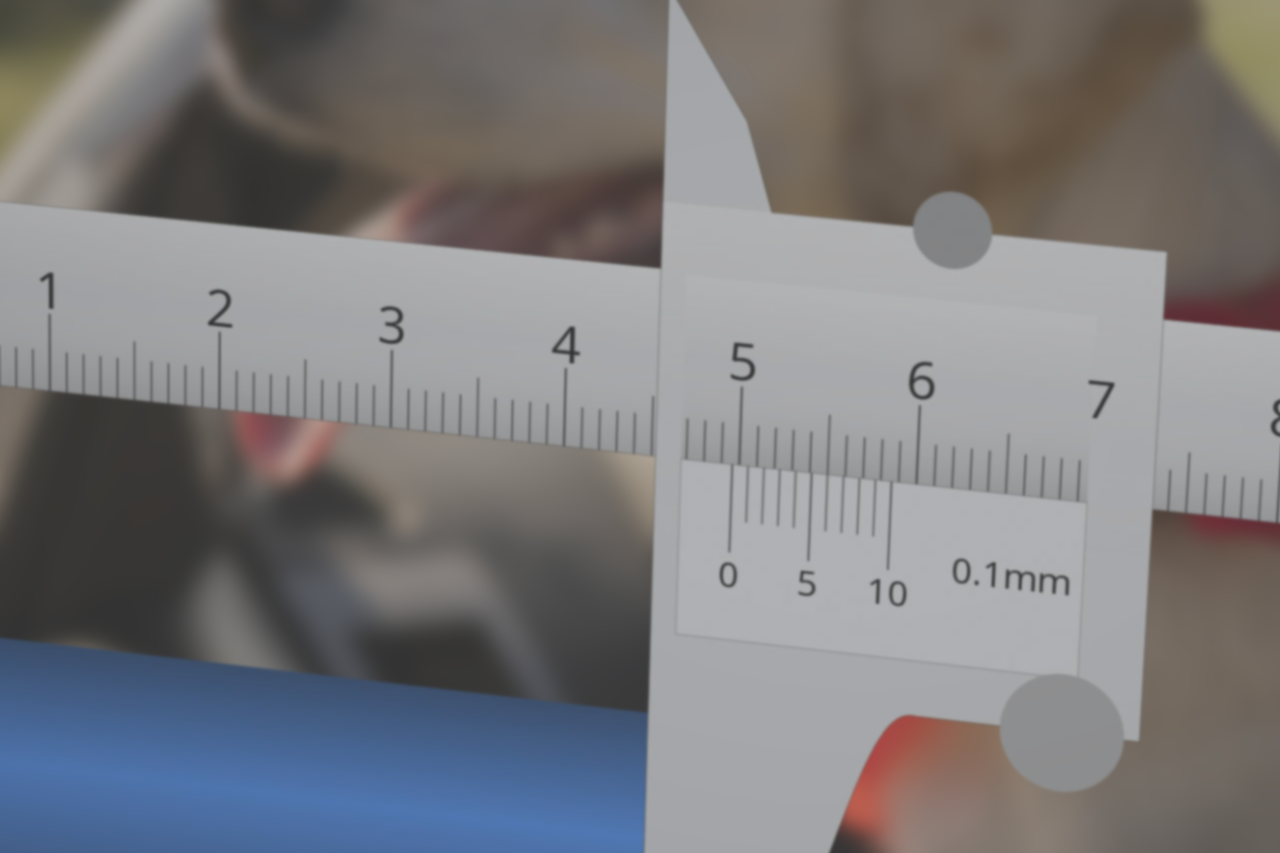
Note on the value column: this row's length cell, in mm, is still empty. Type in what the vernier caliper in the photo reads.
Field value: 49.6 mm
